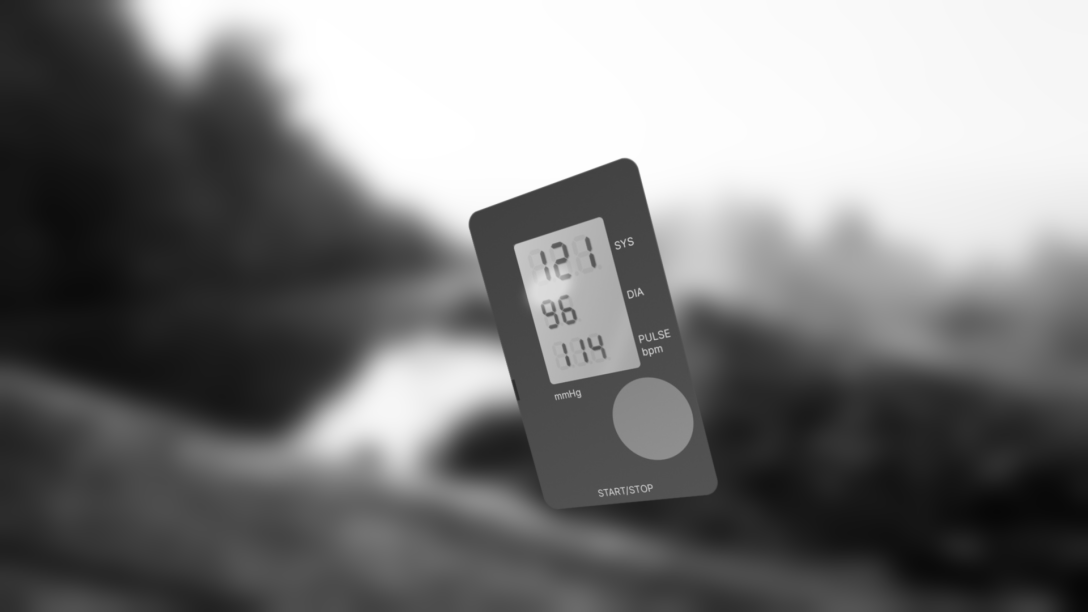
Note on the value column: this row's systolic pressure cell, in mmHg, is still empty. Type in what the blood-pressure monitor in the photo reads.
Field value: 121 mmHg
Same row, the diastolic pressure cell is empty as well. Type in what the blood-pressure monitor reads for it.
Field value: 96 mmHg
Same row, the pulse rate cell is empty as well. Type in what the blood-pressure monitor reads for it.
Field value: 114 bpm
